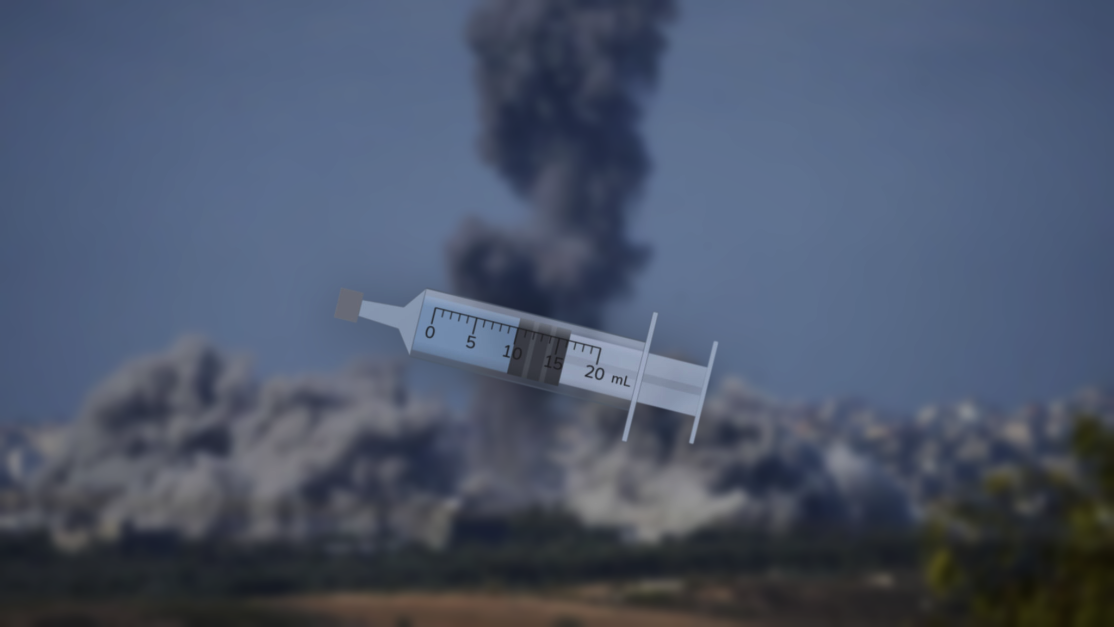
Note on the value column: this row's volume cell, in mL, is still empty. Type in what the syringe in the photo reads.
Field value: 10 mL
